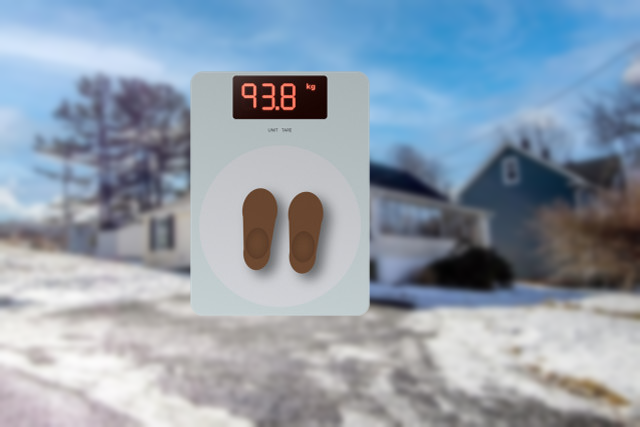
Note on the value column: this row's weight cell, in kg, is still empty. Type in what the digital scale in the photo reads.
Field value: 93.8 kg
